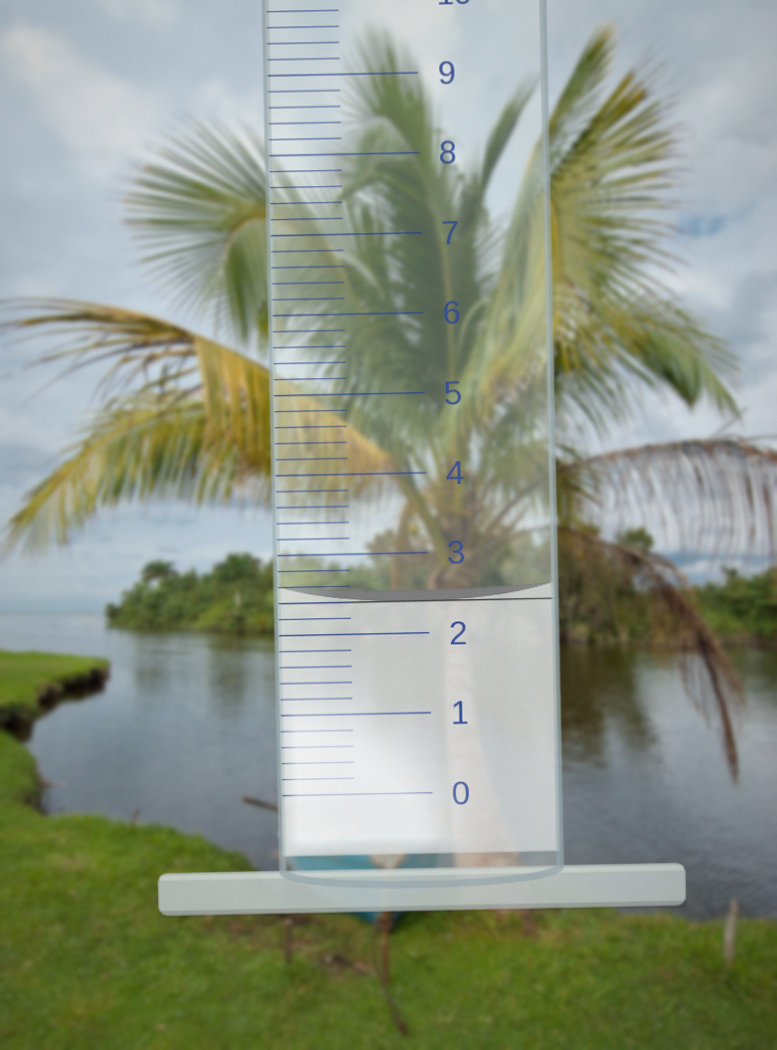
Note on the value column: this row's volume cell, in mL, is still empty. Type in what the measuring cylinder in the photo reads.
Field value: 2.4 mL
